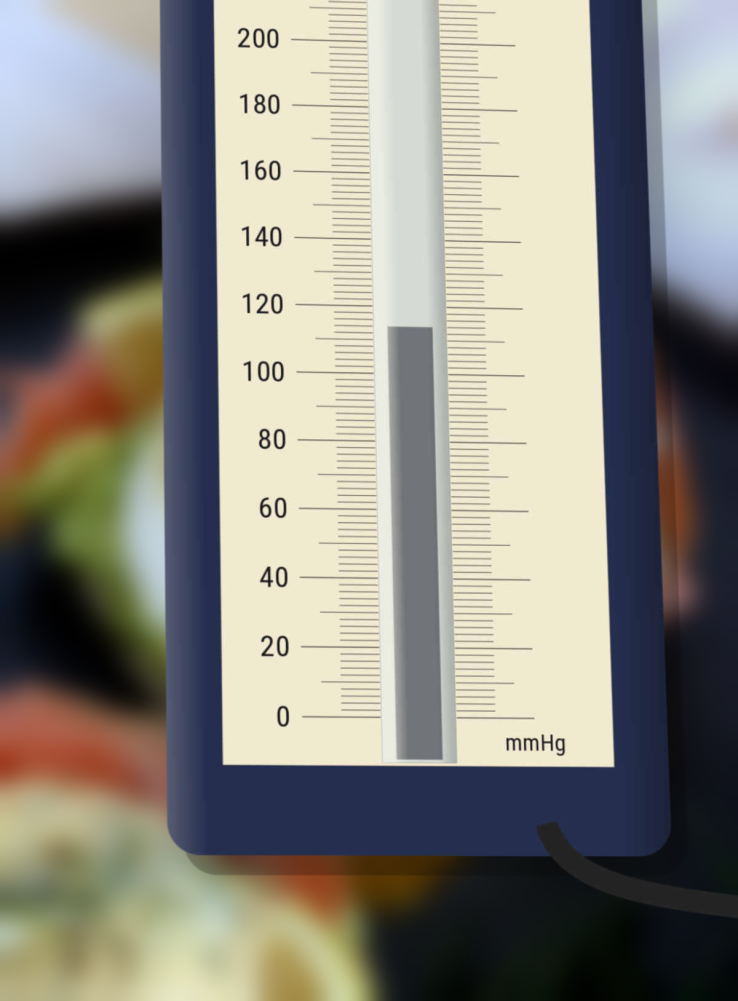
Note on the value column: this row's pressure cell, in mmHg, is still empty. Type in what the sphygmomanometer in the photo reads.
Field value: 114 mmHg
